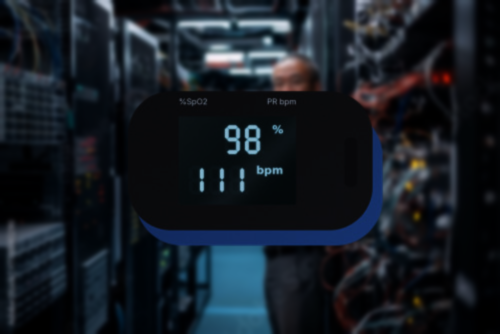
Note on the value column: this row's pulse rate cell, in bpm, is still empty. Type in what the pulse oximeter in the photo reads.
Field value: 111 bpm
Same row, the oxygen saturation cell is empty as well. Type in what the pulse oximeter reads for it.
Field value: 98 %
